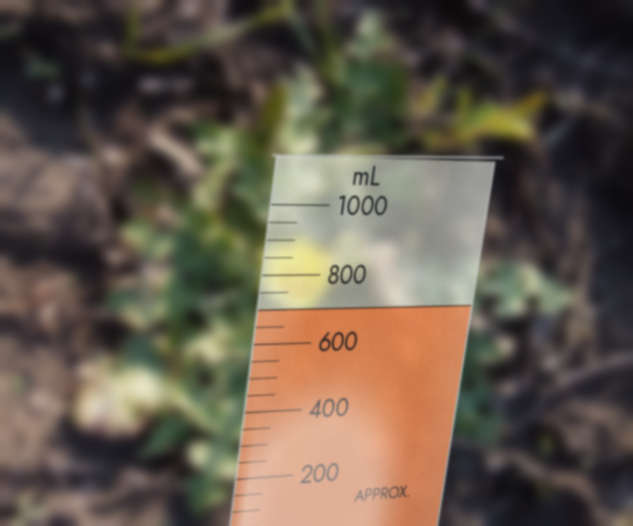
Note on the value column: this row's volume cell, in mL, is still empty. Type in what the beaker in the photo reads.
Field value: 700 mL
